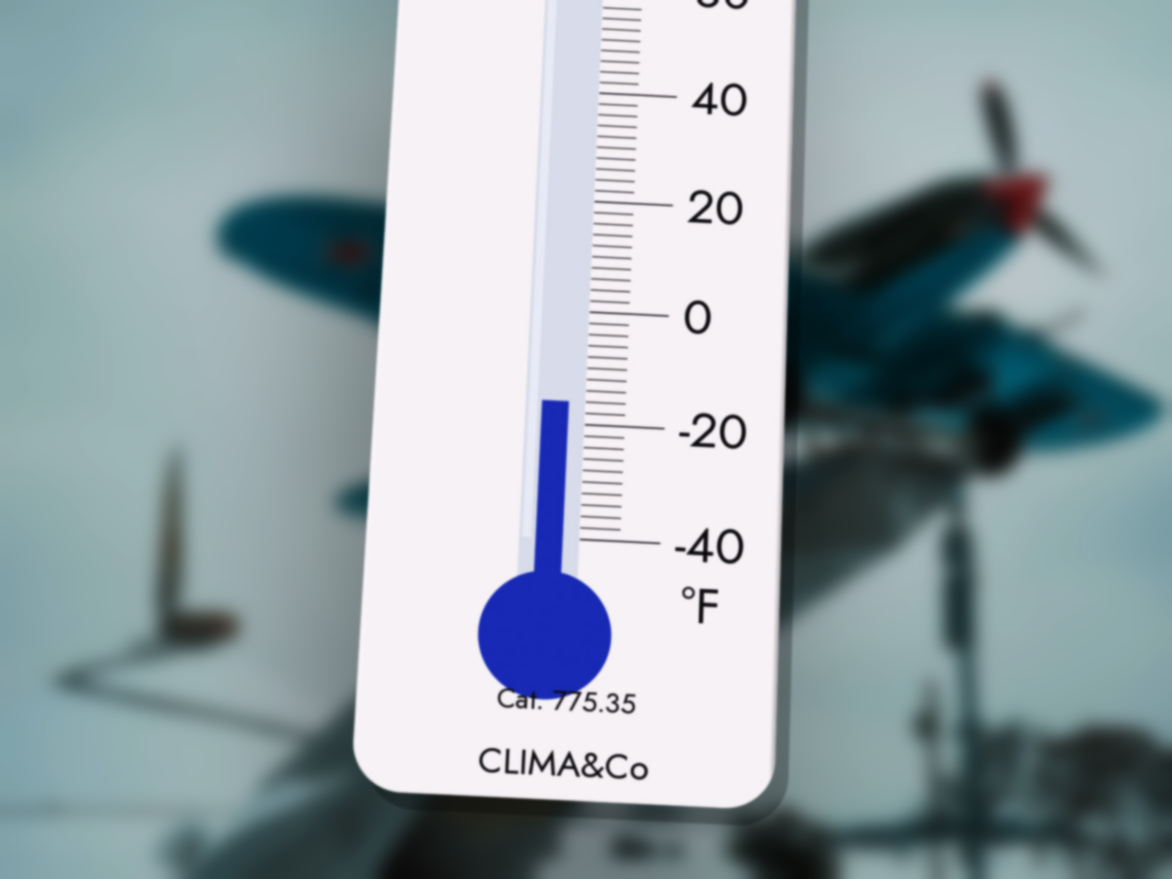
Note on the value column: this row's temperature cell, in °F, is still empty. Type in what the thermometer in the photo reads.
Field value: -16 °F
